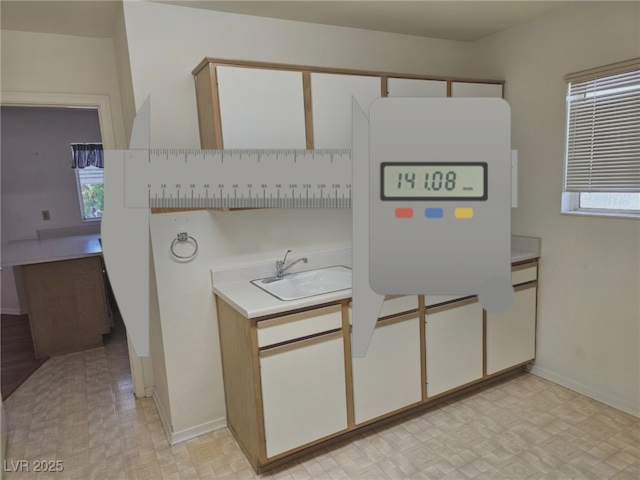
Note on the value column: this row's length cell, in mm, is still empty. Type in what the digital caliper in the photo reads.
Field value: 141.08 mm
